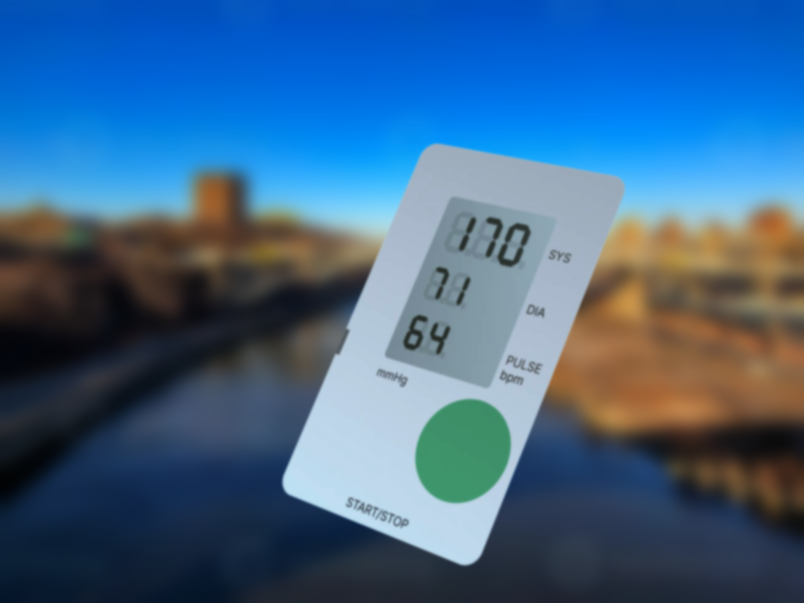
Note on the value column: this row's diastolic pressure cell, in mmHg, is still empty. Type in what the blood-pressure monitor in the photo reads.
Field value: 71 mmHg
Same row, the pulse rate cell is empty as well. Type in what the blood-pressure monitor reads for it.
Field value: 64 bpm
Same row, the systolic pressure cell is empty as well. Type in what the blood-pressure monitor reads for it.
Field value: 170 mmHg
